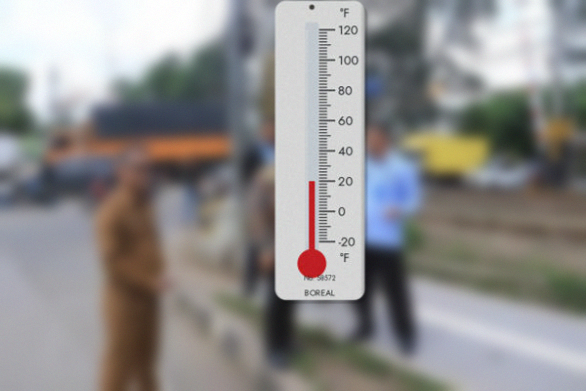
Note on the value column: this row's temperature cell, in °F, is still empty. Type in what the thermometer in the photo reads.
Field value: 20 °F
